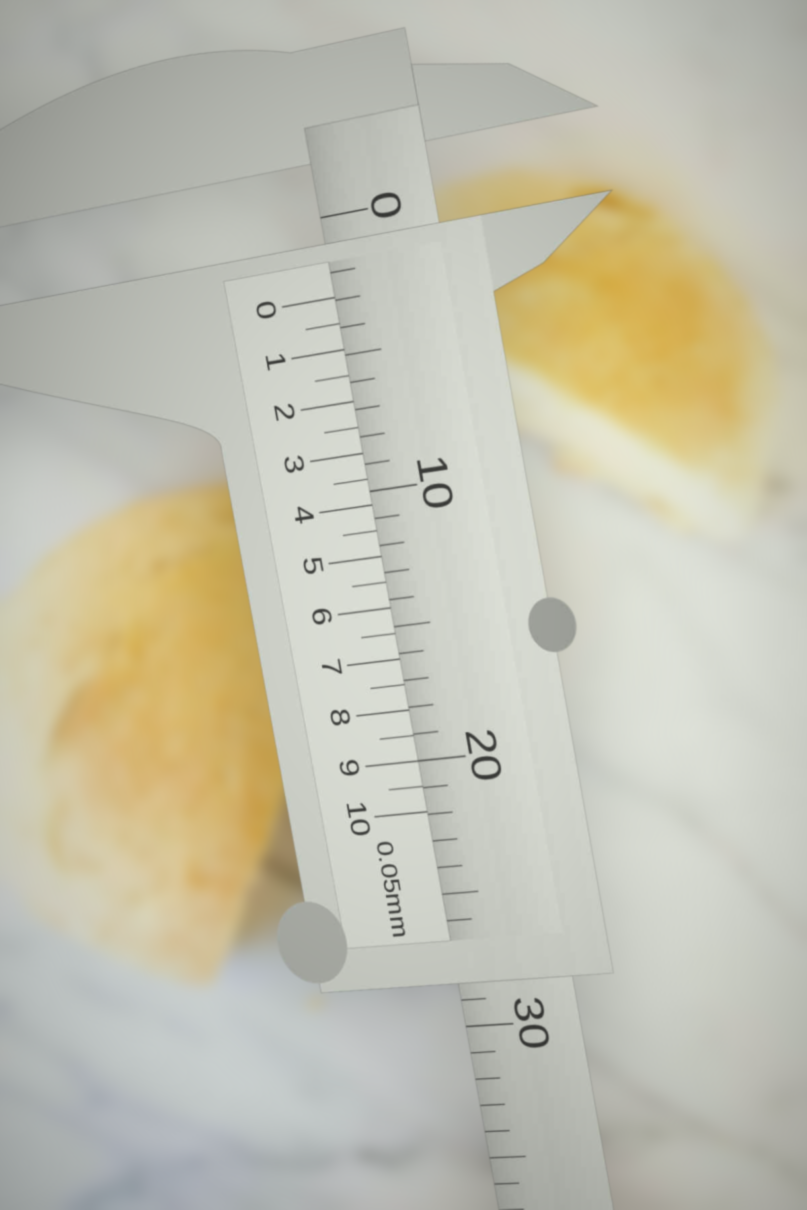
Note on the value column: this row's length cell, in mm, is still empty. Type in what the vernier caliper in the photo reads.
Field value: 2.90 mm
